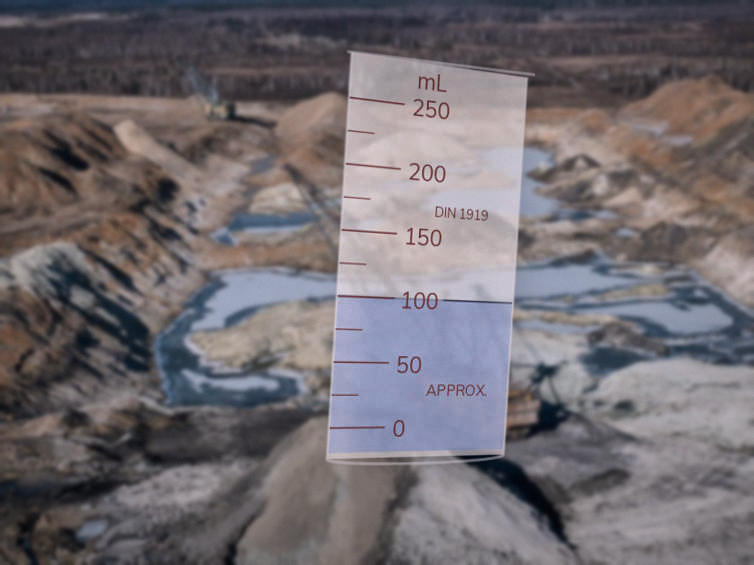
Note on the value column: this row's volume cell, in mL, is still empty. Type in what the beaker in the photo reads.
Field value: 100 mL
